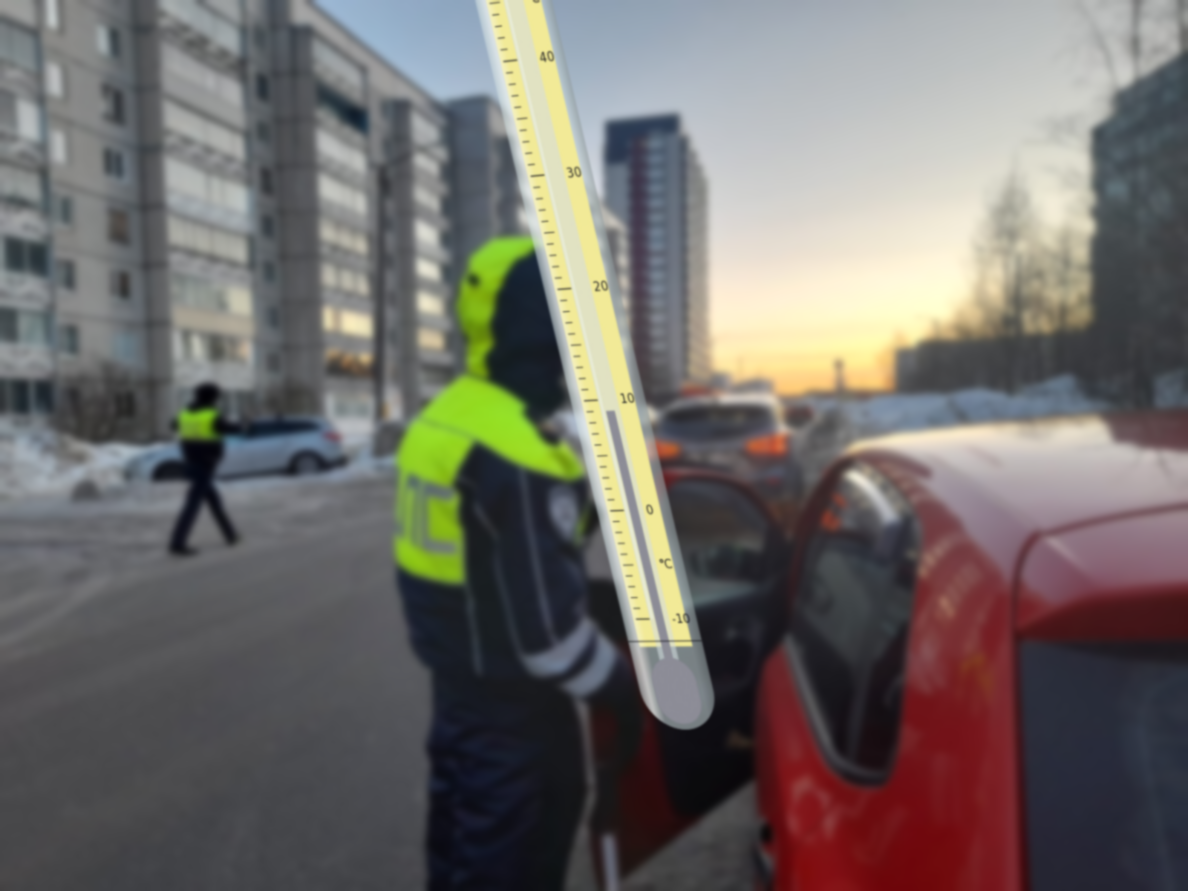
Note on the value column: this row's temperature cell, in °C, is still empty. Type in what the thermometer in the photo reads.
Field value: 9 °C
